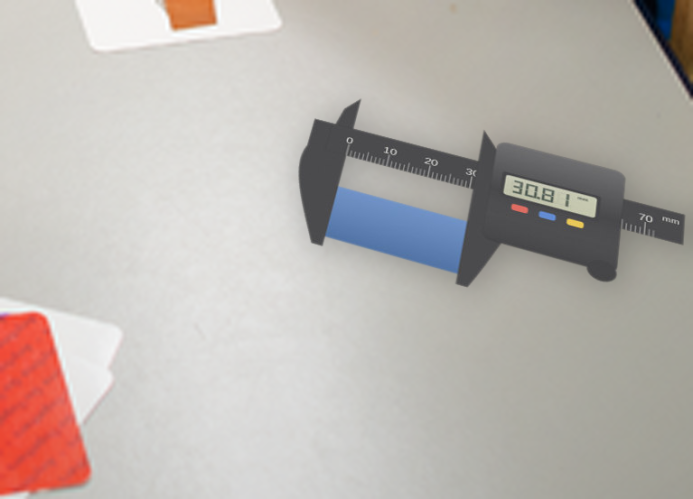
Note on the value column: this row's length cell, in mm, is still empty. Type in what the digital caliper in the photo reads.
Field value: 30.81 mm
